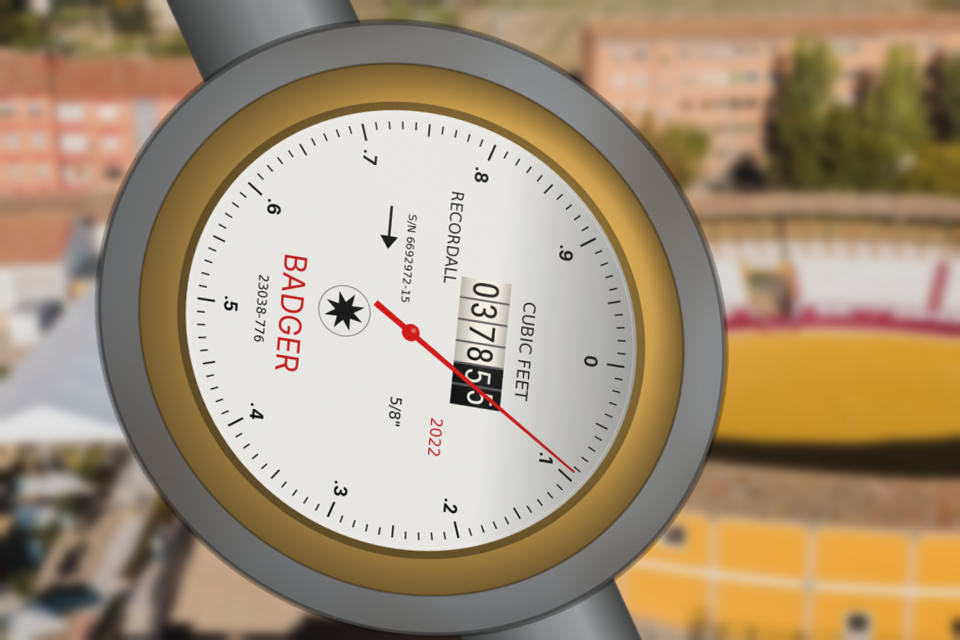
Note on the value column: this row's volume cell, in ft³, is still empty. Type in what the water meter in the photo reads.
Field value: 37855.09 ft³
